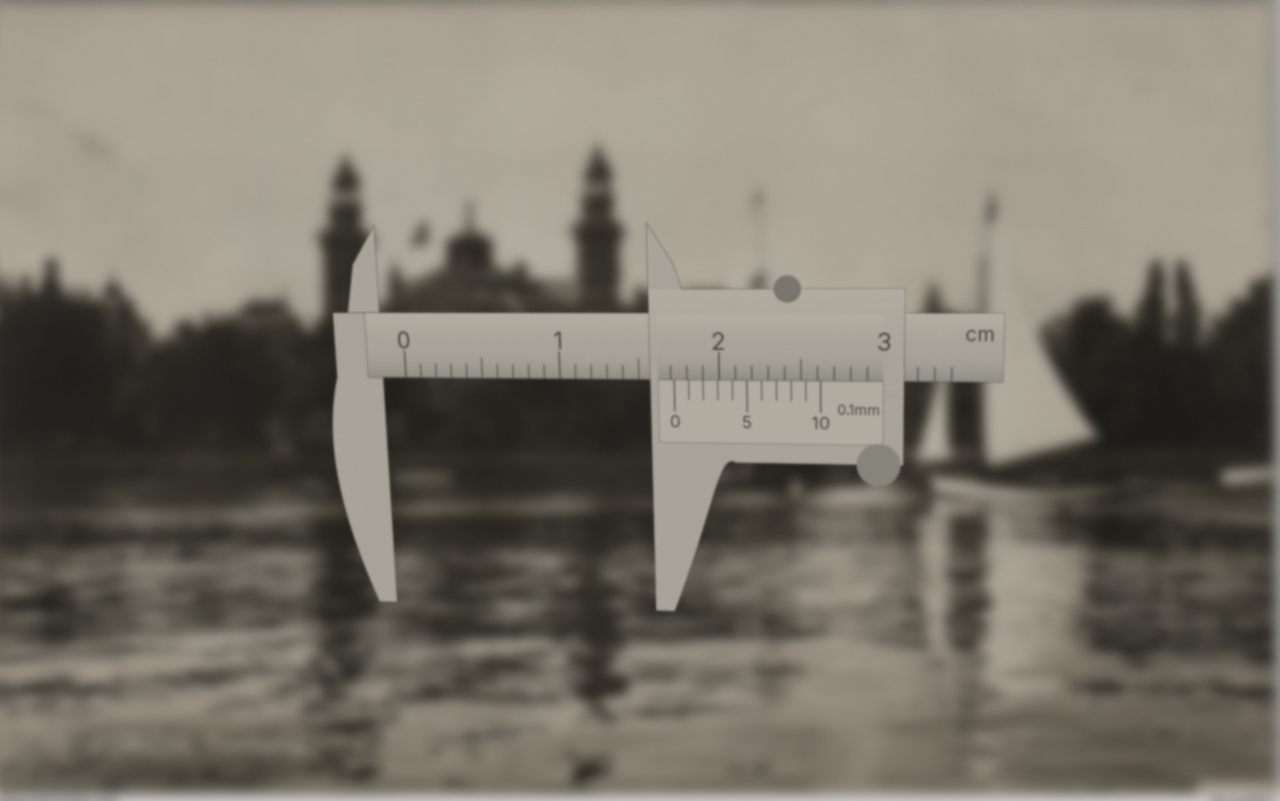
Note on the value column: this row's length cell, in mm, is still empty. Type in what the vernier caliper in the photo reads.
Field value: 17.2 mm
